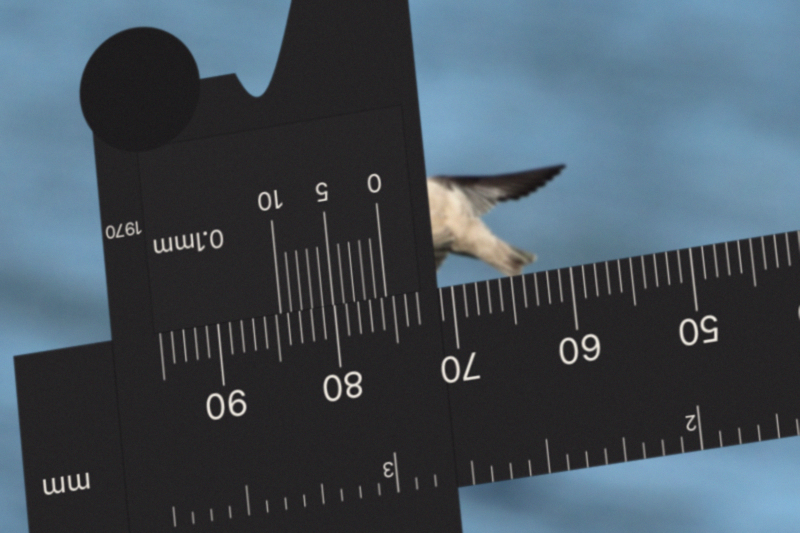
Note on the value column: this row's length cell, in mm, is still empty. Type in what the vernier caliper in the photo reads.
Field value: 75.6 mm
